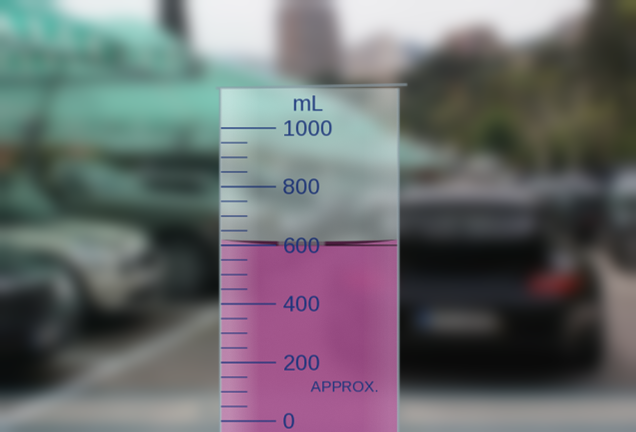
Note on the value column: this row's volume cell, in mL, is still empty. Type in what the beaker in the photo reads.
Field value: 600 mL
